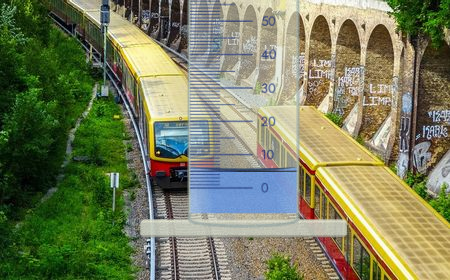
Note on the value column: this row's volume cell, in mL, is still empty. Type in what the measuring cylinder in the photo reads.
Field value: 5 mL
